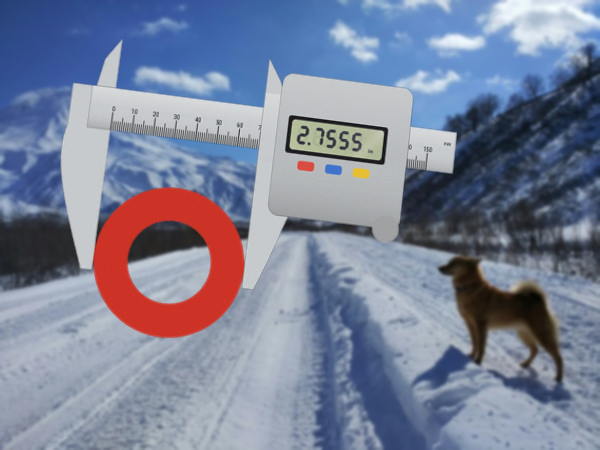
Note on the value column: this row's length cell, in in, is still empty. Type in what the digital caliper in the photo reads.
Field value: 2.7555 in
